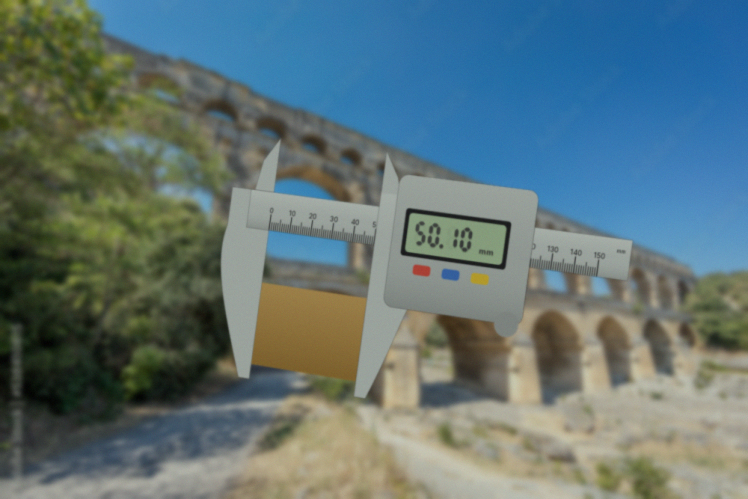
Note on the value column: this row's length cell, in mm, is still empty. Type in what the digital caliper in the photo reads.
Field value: 50.10 mm
